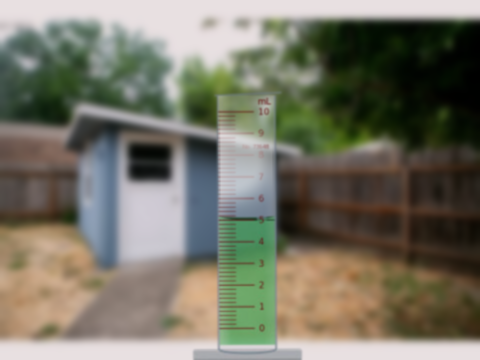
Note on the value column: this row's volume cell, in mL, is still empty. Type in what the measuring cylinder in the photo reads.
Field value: 5 mL
